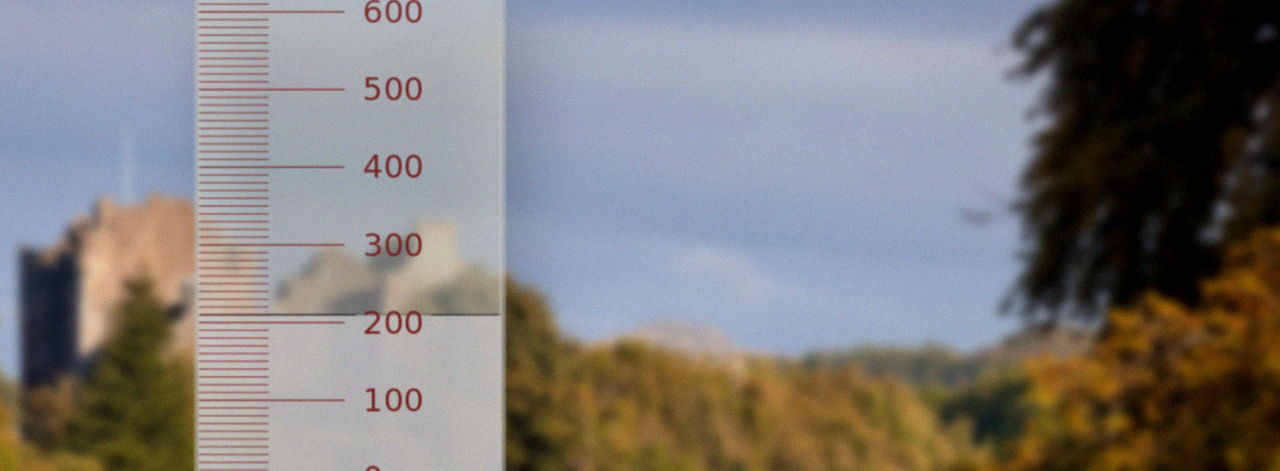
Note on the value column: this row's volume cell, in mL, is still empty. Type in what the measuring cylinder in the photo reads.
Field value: 210 mL
